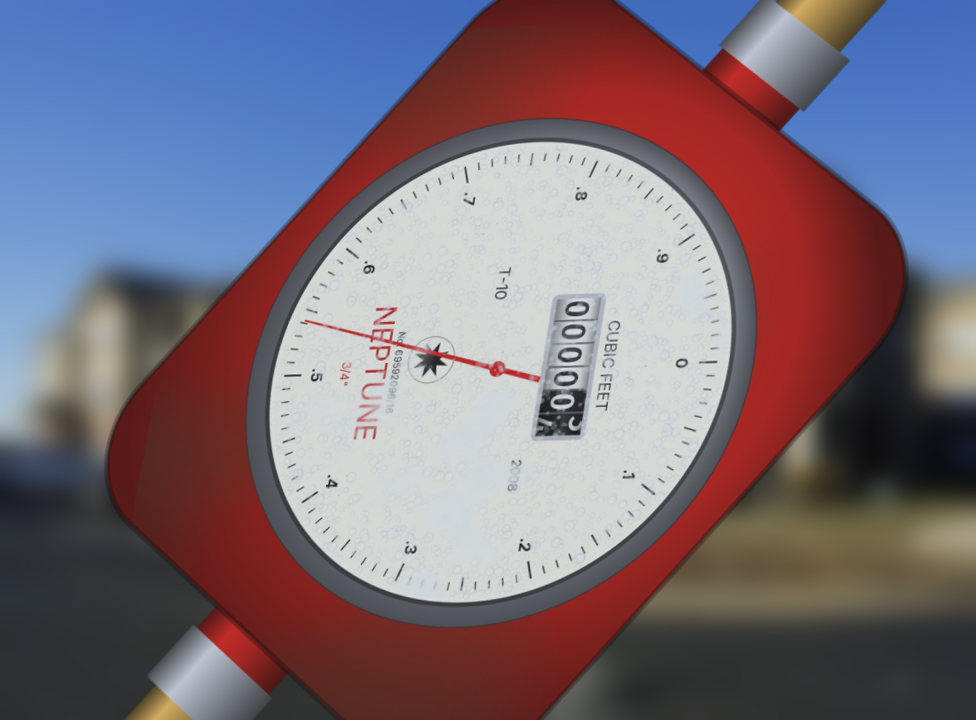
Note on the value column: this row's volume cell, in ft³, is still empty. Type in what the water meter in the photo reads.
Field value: 3.54 ft³
